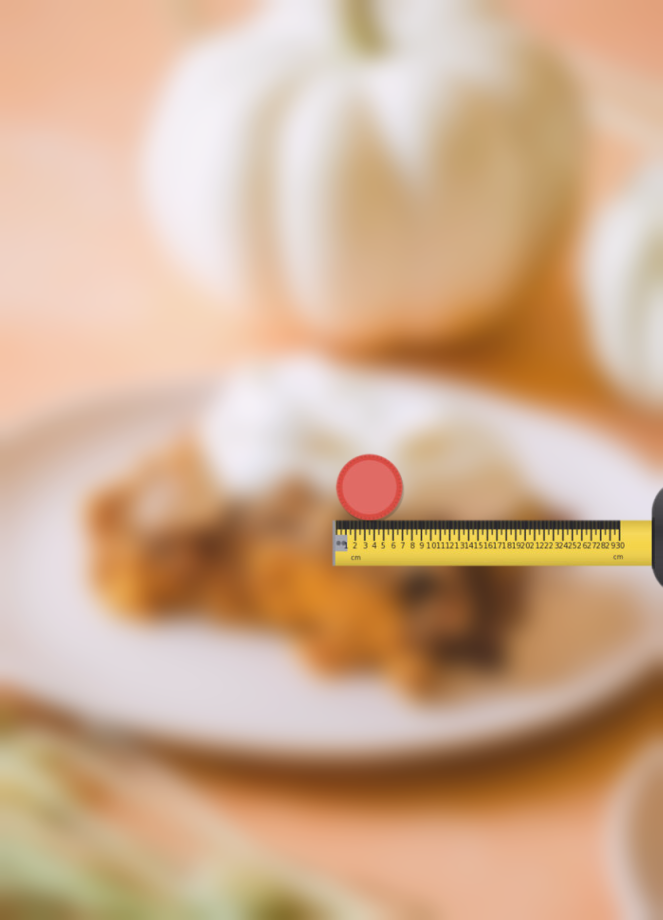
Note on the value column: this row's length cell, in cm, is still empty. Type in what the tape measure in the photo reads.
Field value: 7 cm
